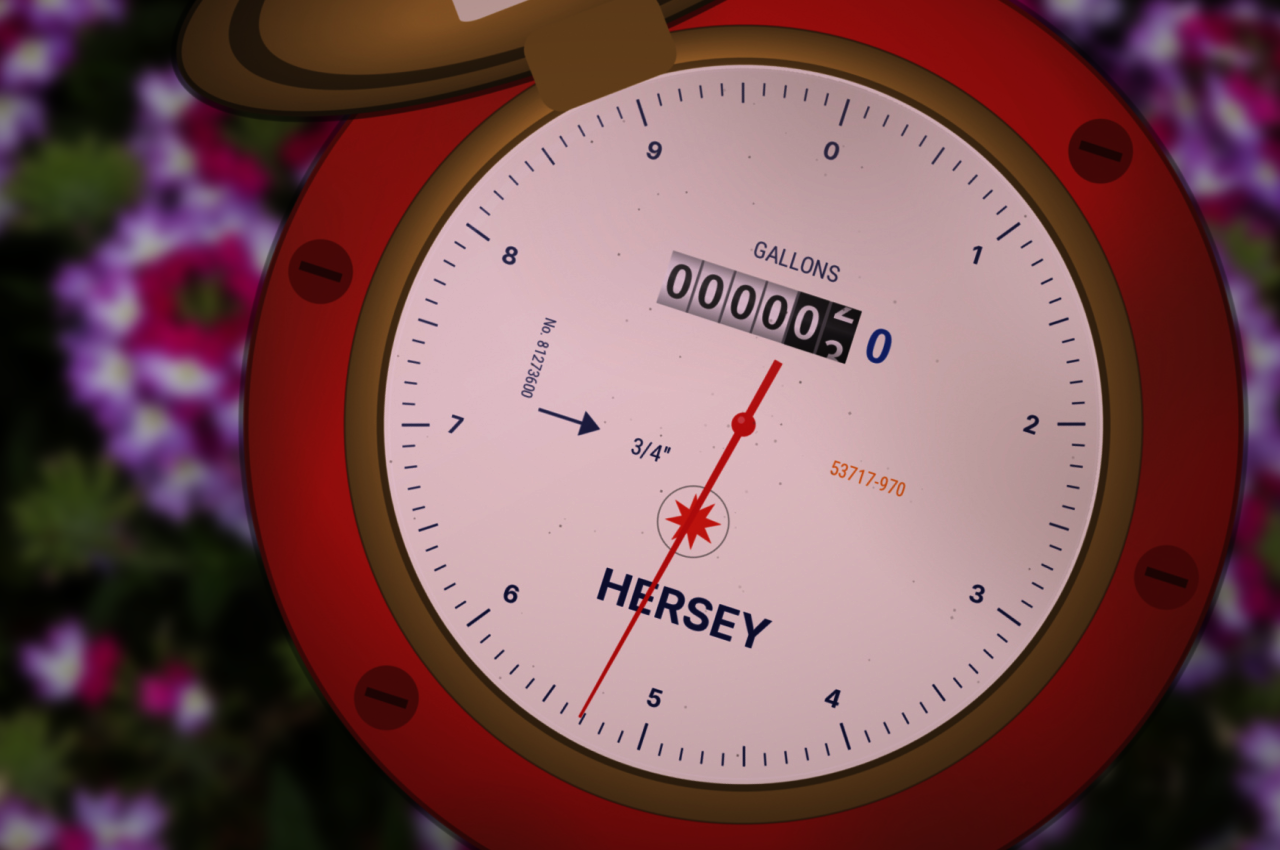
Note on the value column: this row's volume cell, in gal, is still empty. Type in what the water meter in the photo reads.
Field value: 25.3 gal
